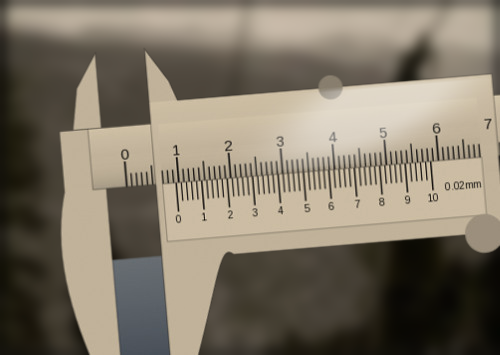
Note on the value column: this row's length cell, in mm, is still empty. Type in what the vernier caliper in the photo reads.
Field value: 9.5 mm
